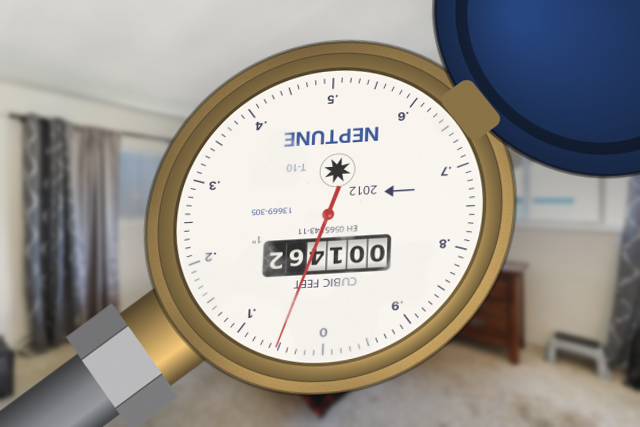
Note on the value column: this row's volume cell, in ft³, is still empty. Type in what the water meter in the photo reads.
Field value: 1462.05 ft³
